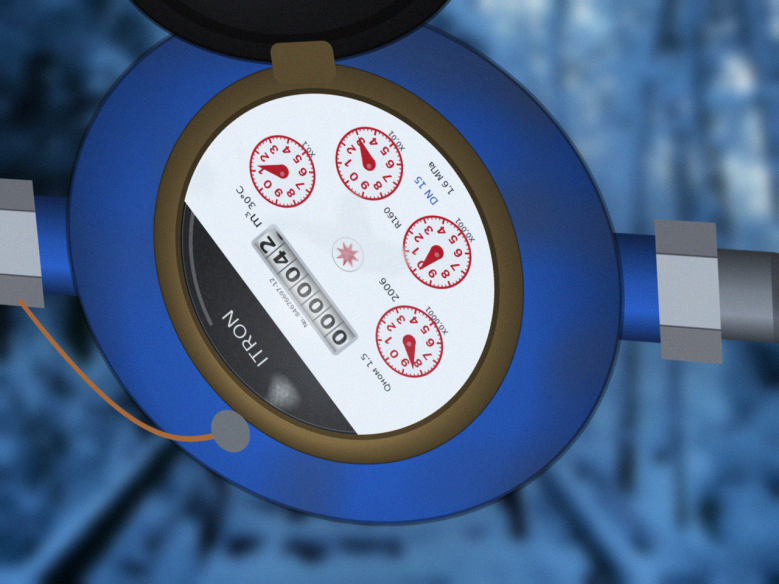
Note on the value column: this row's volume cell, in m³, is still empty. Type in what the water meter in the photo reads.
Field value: 42.1298 m³
